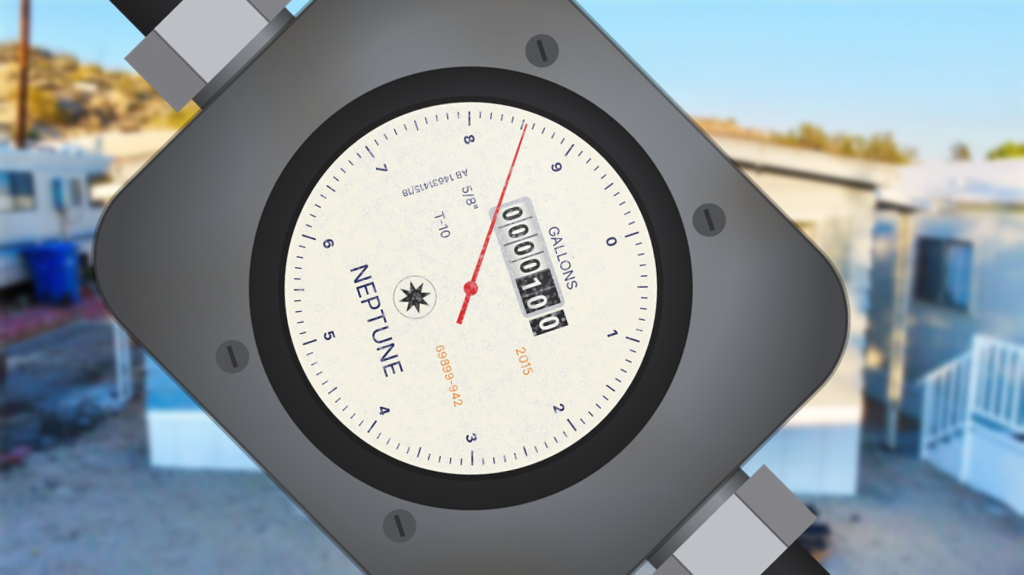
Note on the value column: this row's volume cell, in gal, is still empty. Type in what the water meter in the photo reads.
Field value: 98.5 gal
